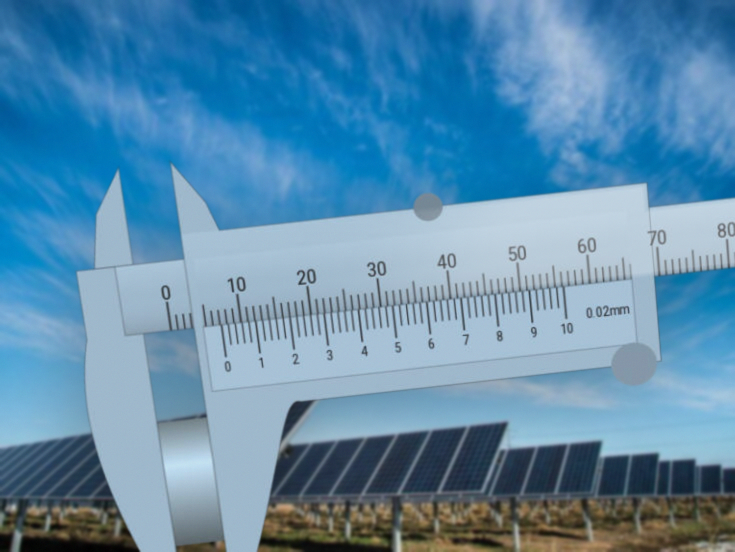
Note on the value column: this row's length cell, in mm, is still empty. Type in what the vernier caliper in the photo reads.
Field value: 7.2 mm
